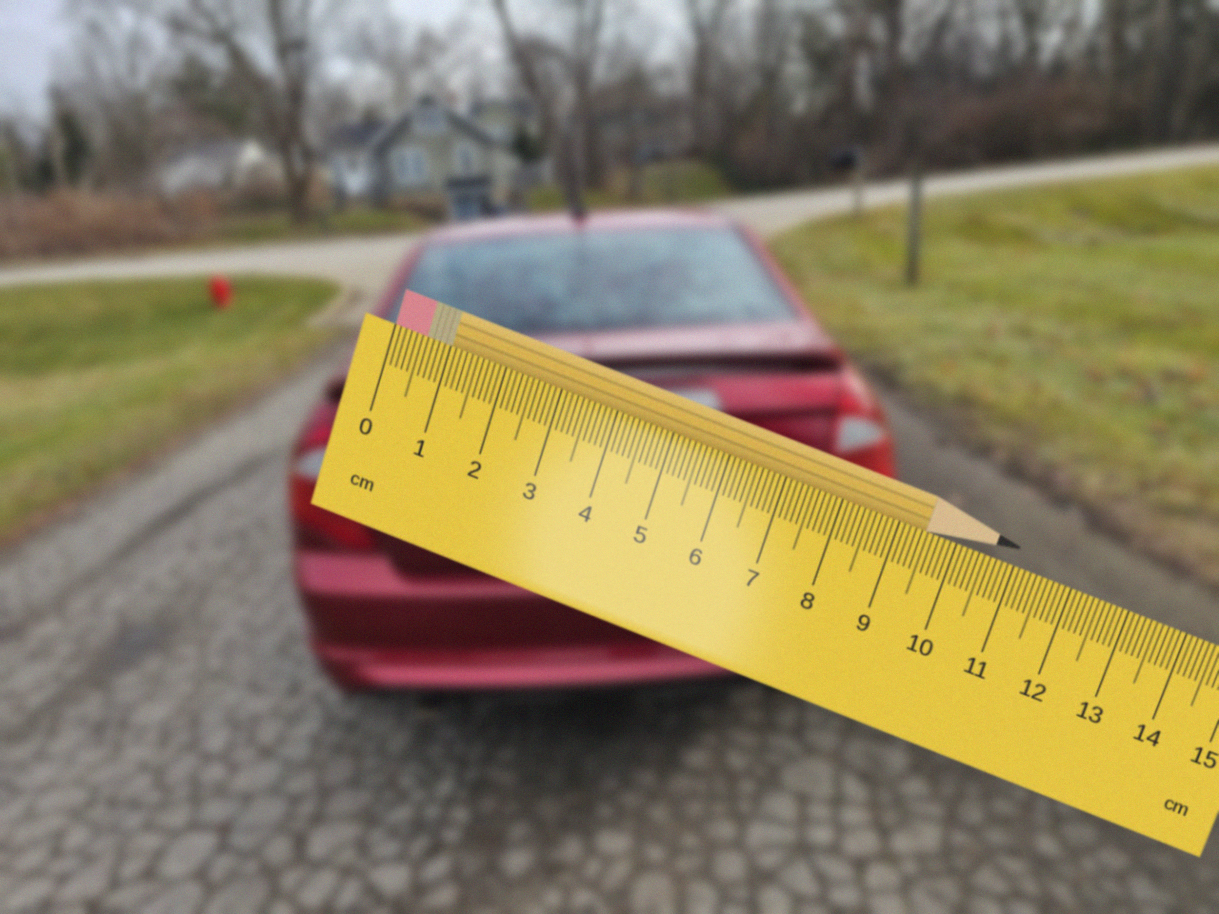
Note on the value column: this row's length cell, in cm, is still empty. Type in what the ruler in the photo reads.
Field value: 11 cm
